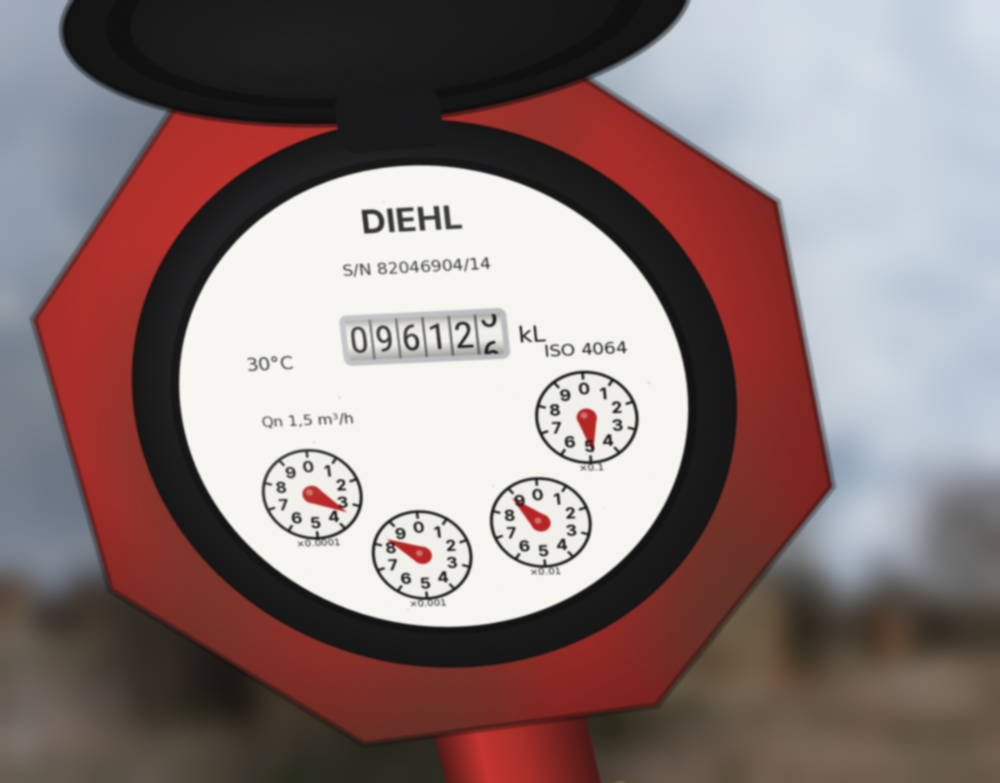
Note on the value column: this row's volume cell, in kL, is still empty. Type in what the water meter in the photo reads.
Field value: 96125.4883 kL
